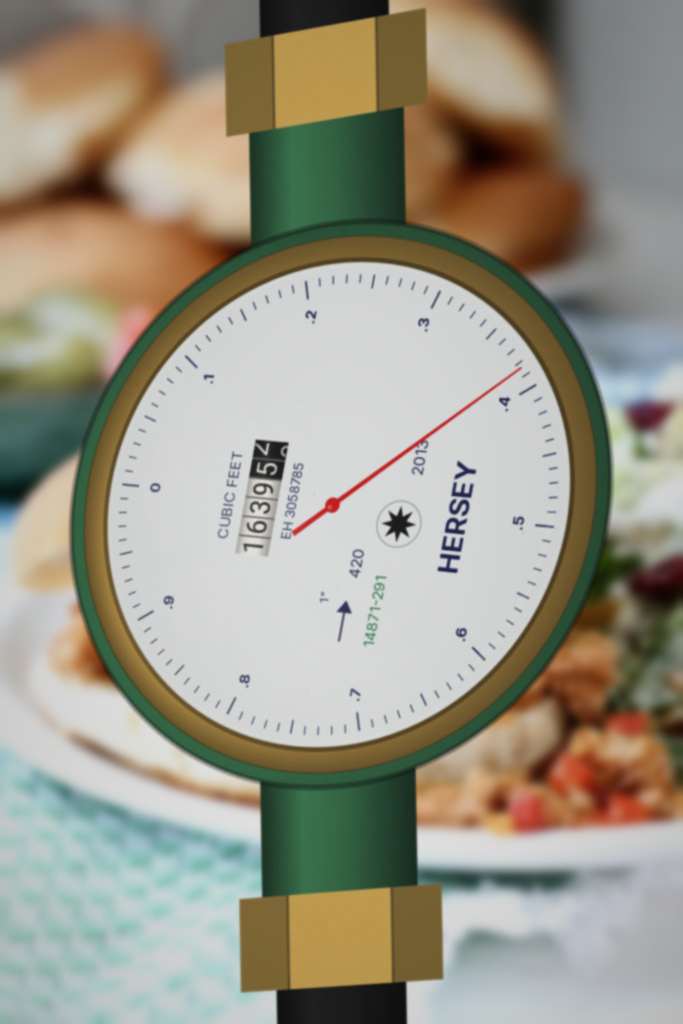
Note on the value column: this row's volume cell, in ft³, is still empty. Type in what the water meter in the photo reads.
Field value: 163952.38 ft³
